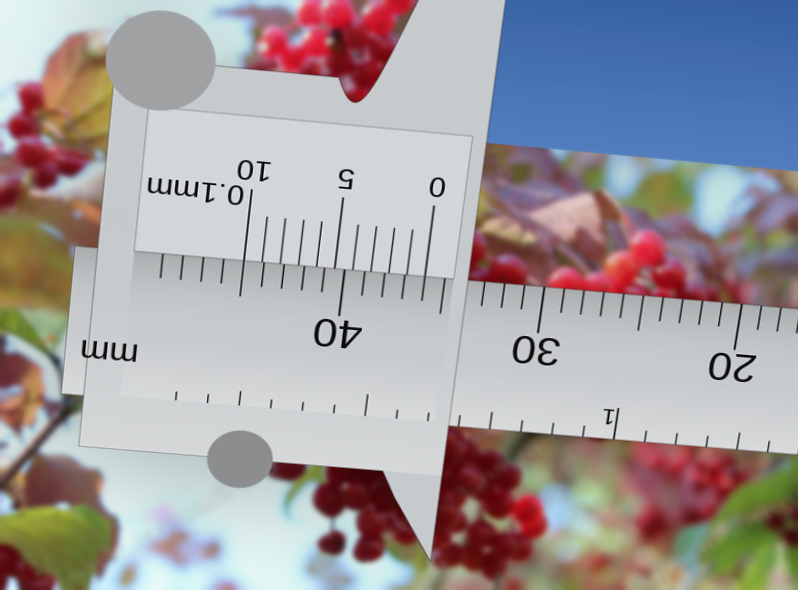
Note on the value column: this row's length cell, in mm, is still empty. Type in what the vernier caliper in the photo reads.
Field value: 36.0 mm
